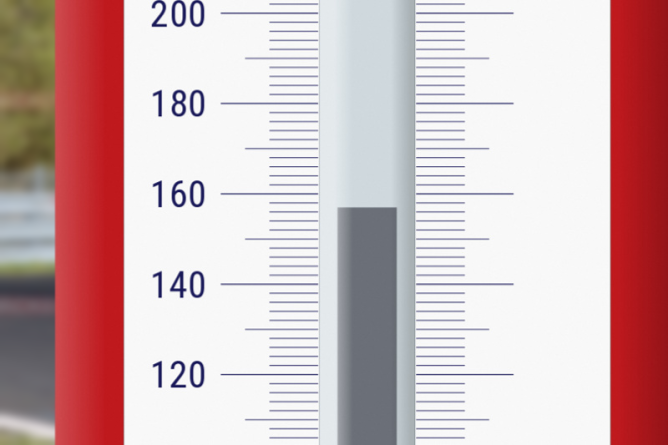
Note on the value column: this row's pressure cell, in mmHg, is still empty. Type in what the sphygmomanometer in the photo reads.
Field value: 157 mmHg
